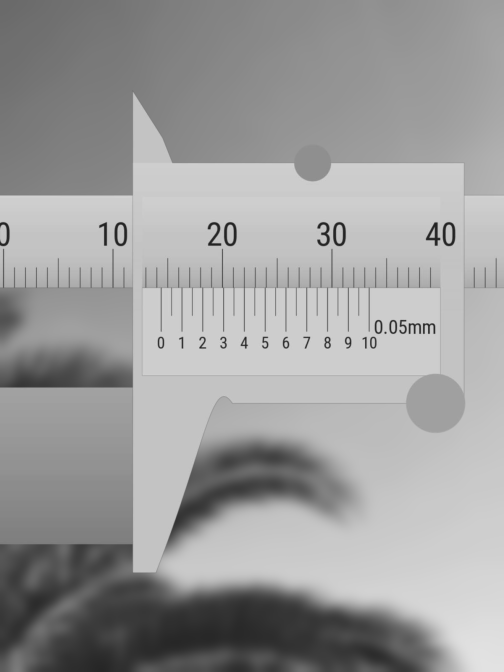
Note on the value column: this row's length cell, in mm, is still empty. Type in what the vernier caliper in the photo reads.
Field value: 14.4 mm
